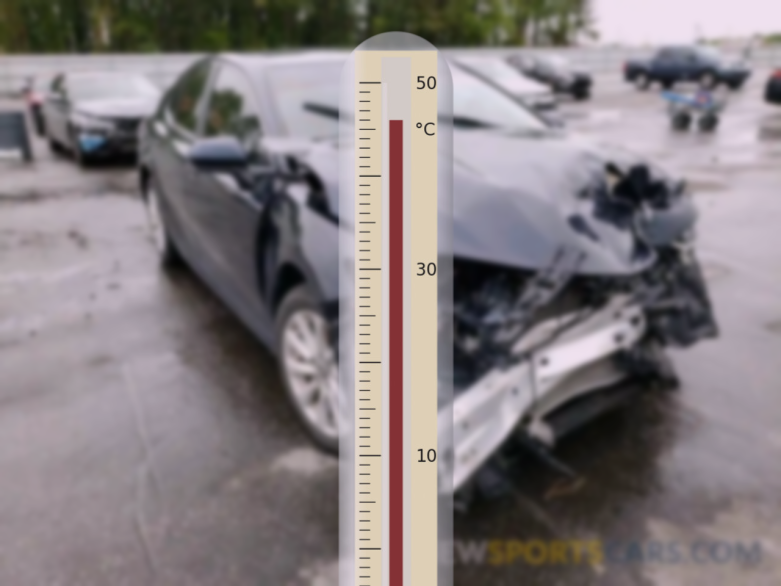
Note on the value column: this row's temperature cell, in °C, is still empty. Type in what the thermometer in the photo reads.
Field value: 46 °C
